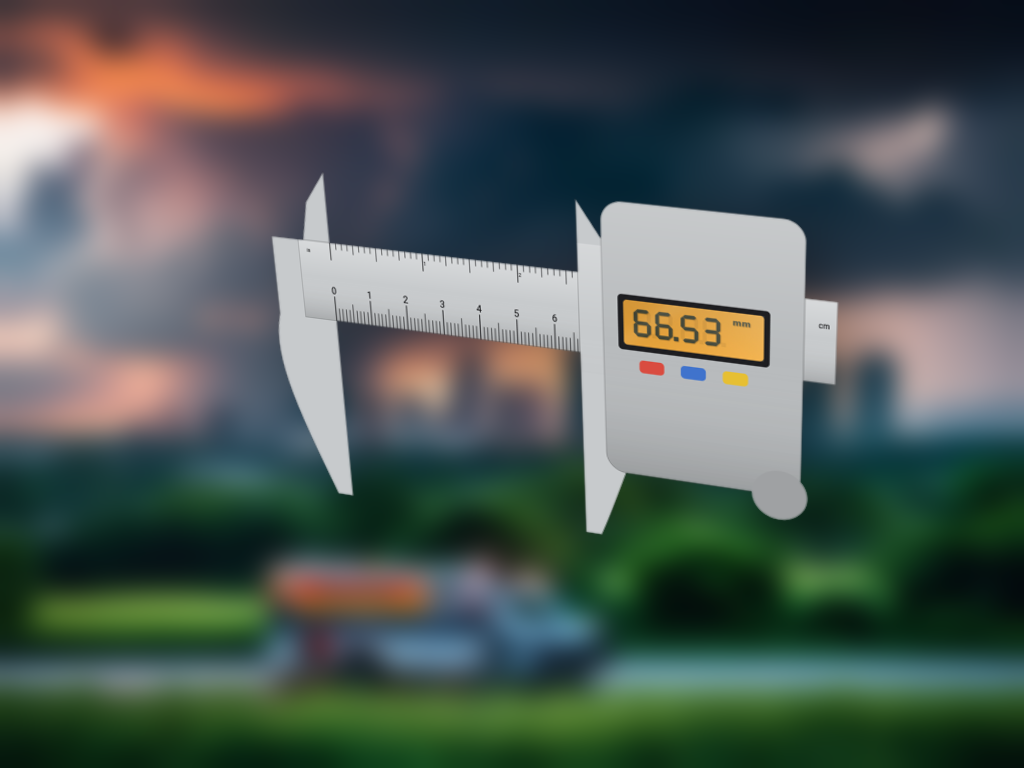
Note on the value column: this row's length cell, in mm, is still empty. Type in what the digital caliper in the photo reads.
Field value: 66.53 mm
